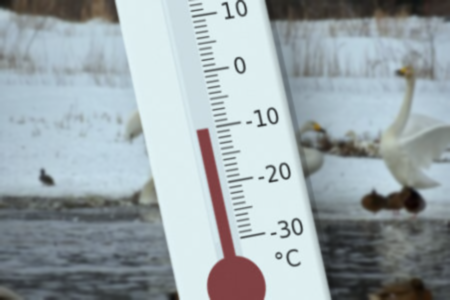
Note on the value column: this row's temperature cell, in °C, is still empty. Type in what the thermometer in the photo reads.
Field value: -10 °C
